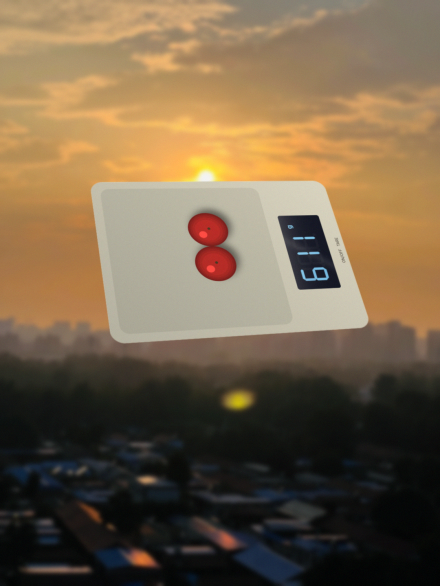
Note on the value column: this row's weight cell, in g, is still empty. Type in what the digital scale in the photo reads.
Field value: 611 g
